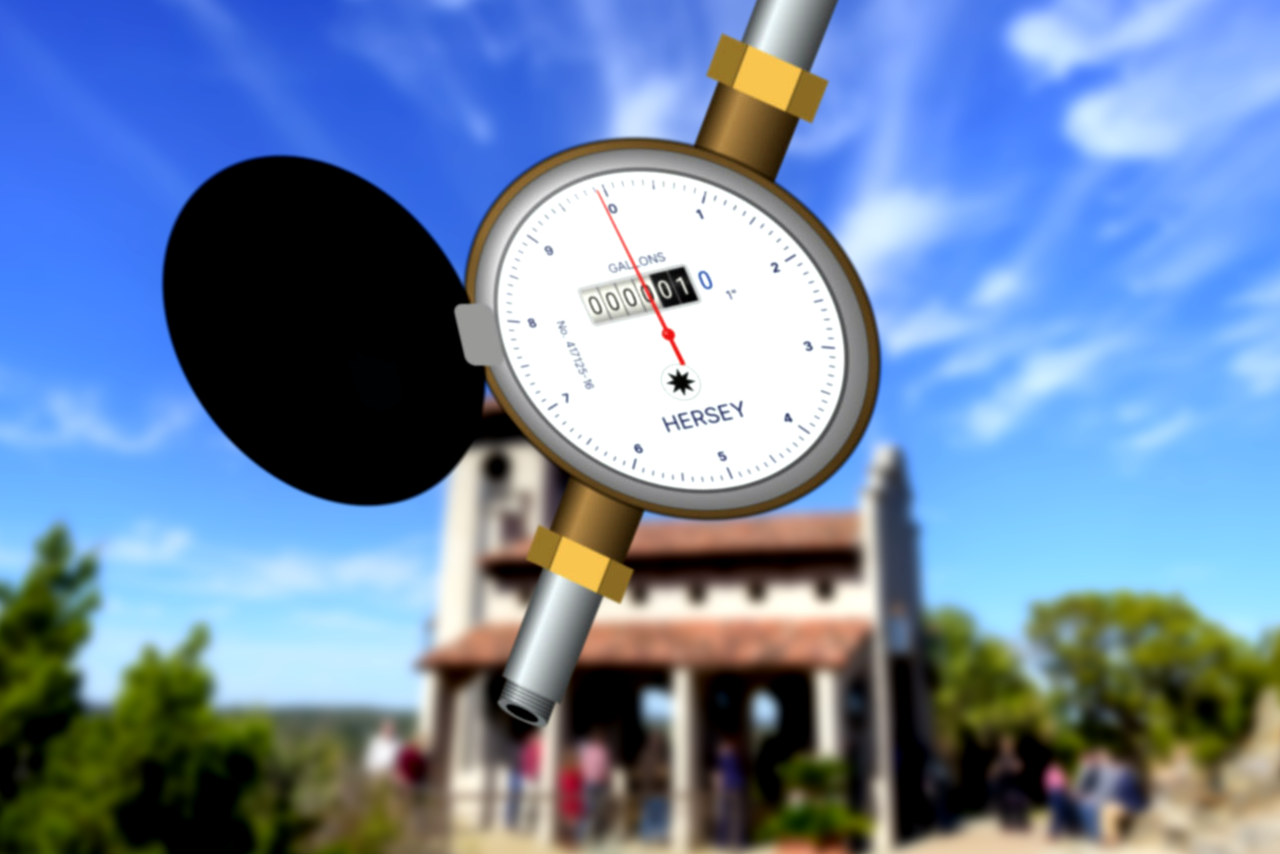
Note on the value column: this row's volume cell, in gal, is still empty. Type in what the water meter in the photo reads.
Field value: 9.9 gal
